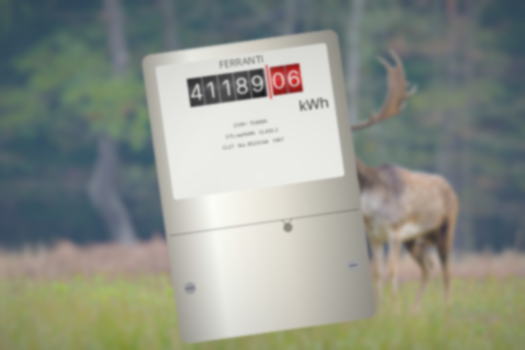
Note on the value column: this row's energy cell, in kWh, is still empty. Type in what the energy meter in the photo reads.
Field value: 41189.06 kWh
